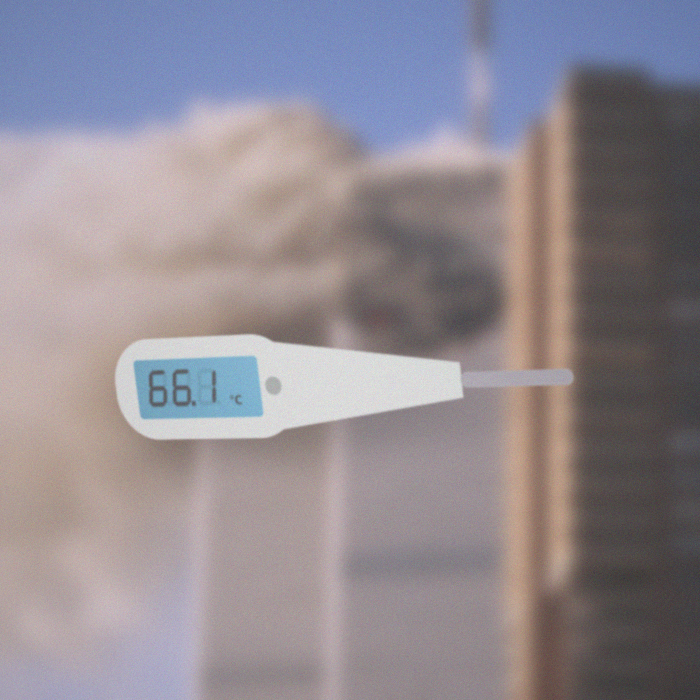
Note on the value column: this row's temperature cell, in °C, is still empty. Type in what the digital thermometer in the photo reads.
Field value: 66.1 °C
